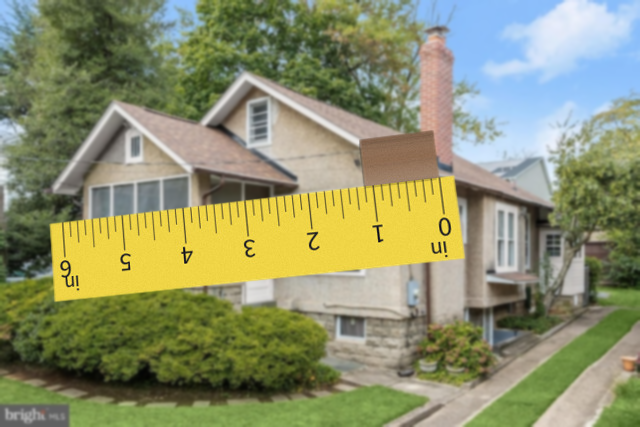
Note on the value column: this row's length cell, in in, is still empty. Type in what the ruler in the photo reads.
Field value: 1.125 in
